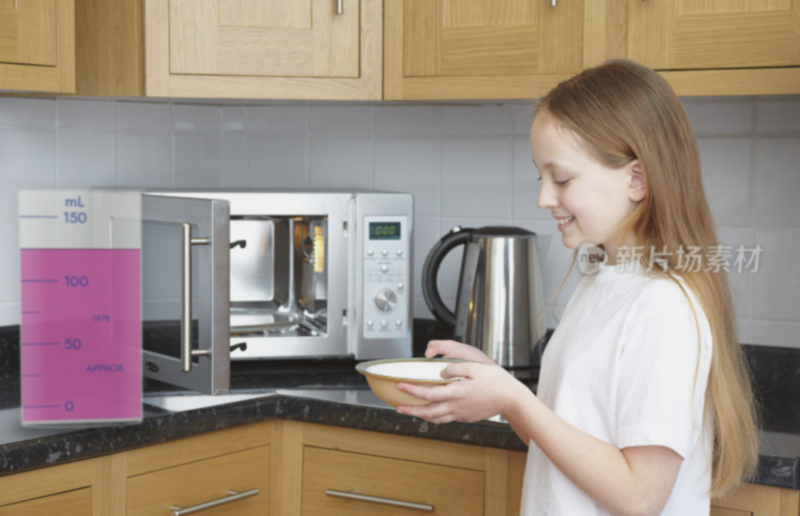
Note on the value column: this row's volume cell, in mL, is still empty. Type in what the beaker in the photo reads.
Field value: 125 mL
